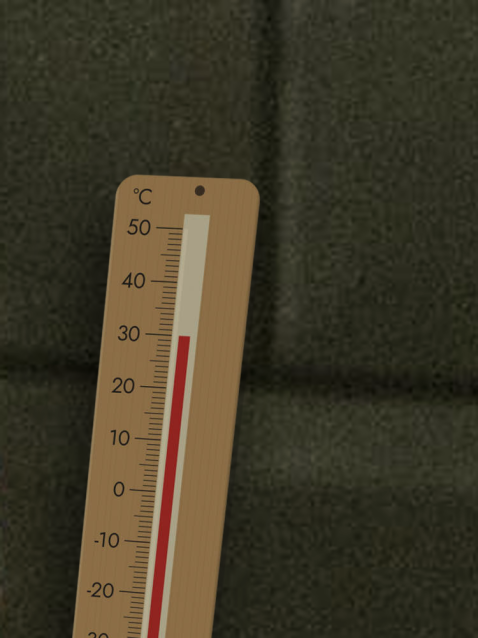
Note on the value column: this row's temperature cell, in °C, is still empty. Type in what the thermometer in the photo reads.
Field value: 30 °C
